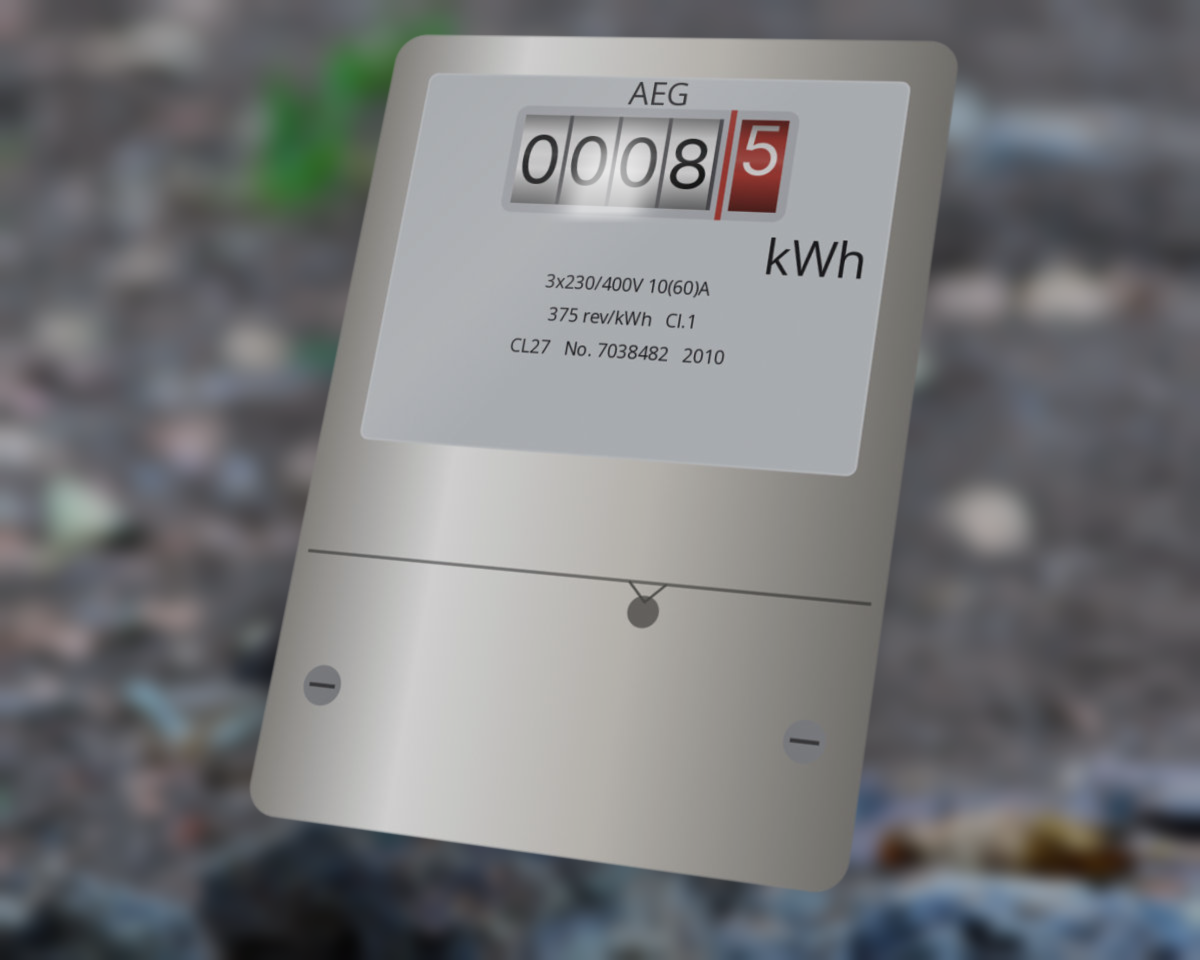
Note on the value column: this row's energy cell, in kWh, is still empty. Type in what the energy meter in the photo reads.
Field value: 8.5 kWh
